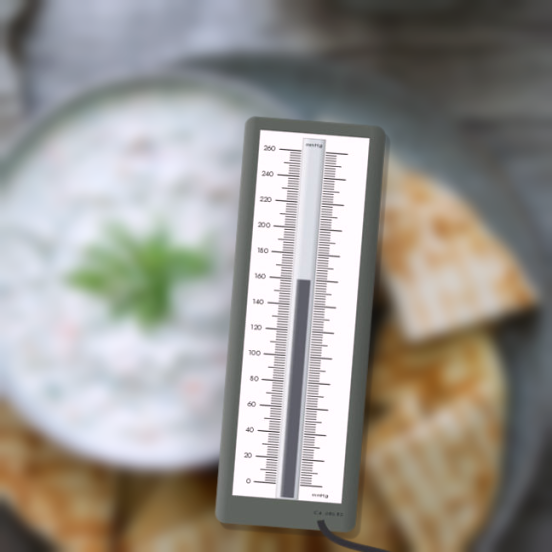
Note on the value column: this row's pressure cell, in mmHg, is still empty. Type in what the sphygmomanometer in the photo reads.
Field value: 160 mmHg
